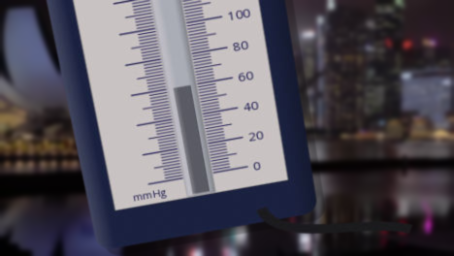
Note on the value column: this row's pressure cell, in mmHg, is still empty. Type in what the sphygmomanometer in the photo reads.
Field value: 60 mmHg
